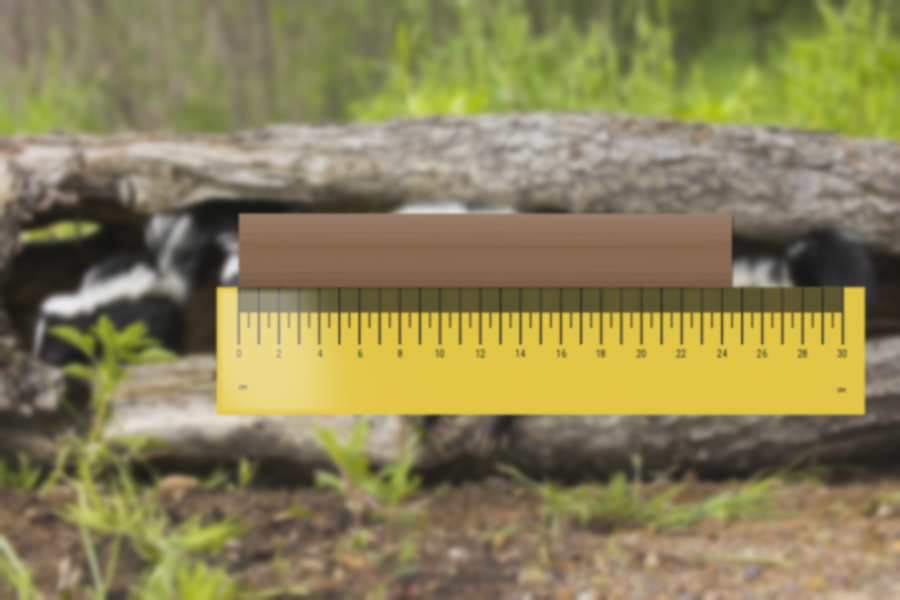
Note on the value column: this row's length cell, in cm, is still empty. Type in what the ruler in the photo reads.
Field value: 24.5 cm
